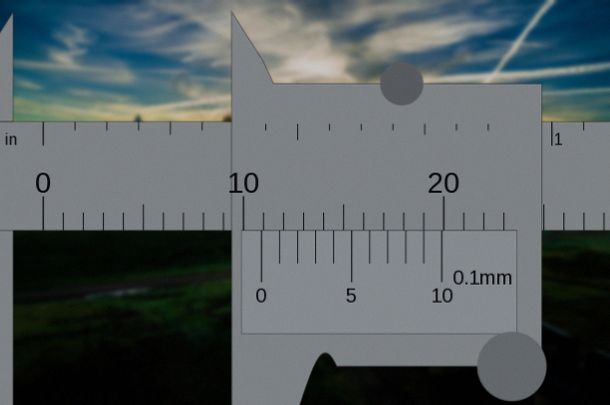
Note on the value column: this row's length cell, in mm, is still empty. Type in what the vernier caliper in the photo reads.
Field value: 10.9 mm
